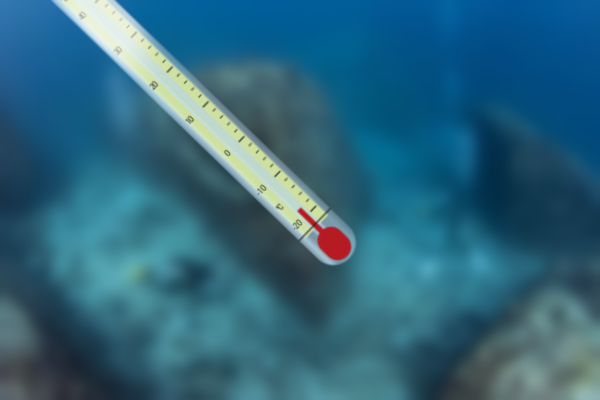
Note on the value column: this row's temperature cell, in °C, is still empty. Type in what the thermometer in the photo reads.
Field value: -18 °C
